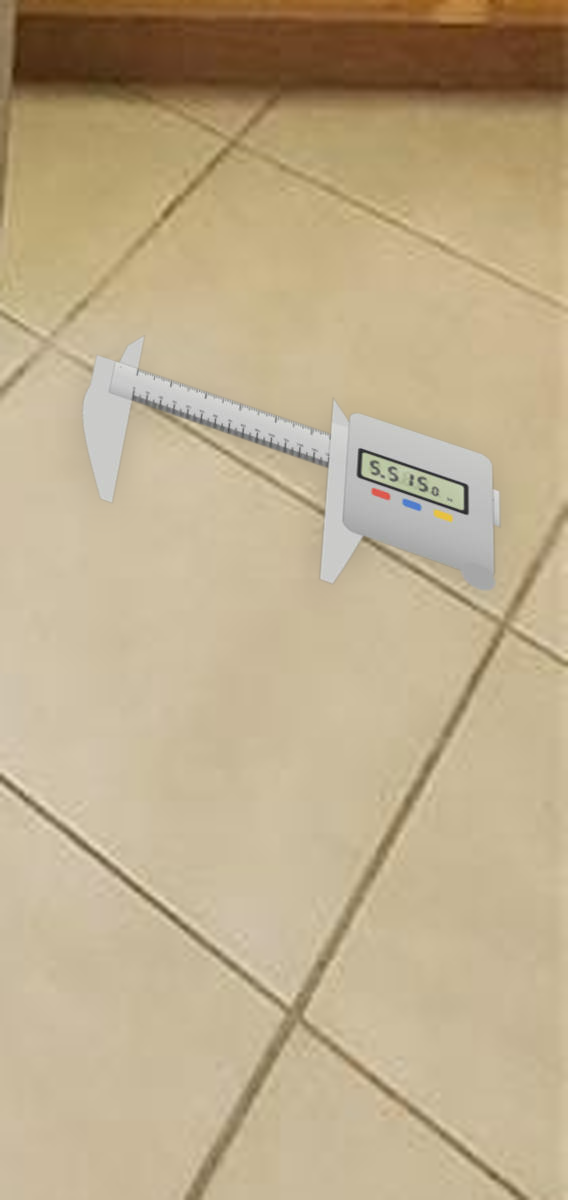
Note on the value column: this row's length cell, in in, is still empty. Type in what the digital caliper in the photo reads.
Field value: 5.5150 in
